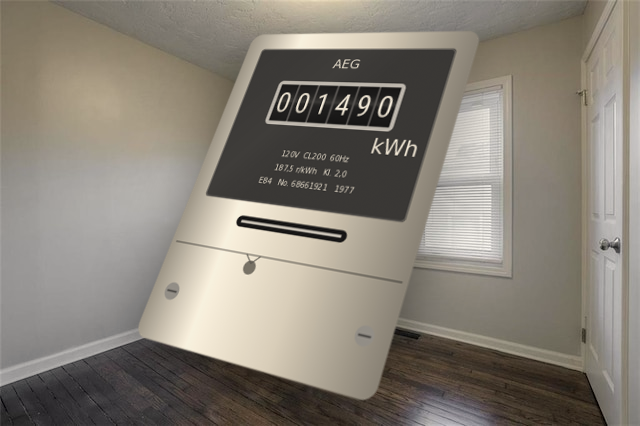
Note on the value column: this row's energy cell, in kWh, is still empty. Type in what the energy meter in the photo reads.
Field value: 1490 kWh
